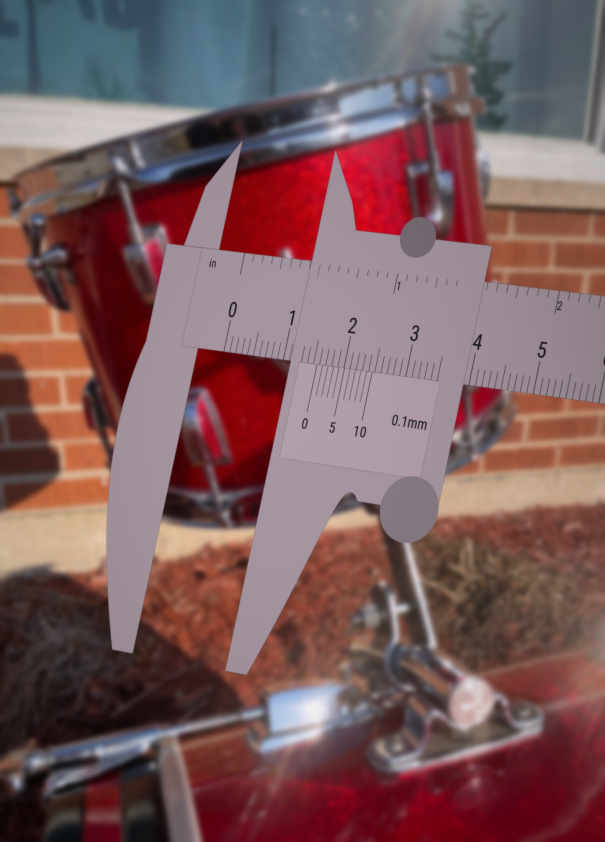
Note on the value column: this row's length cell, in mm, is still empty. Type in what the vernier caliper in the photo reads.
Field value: 15.6 mm
